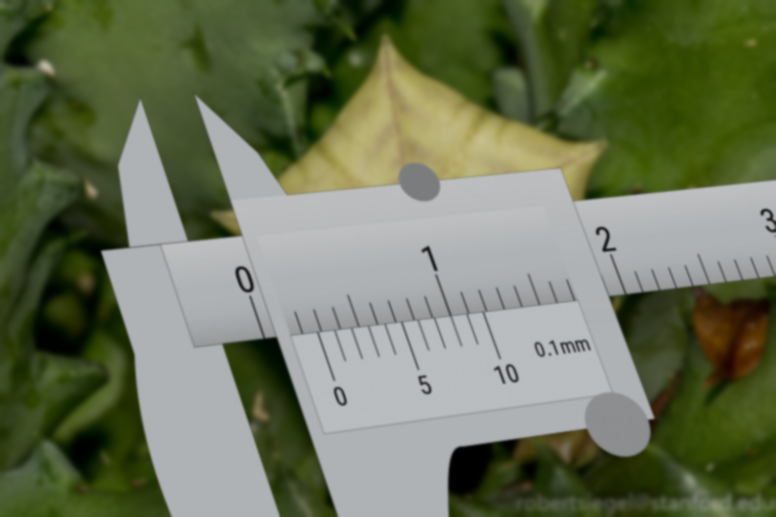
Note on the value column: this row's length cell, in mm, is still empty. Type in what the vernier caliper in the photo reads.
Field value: 2.8 mm
